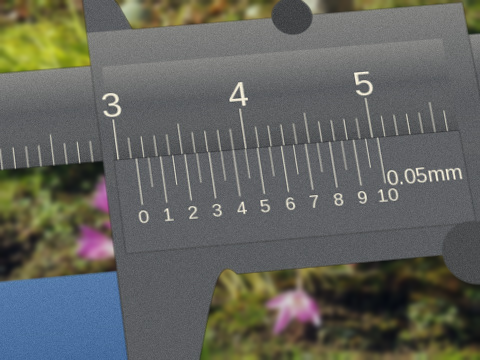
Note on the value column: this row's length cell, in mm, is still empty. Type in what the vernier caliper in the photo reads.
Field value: 31.4 mm
